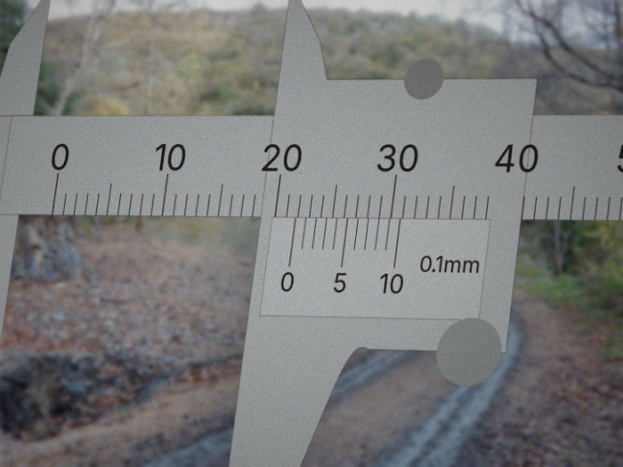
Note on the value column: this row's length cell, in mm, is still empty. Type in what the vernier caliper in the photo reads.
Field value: 21.8 mm
